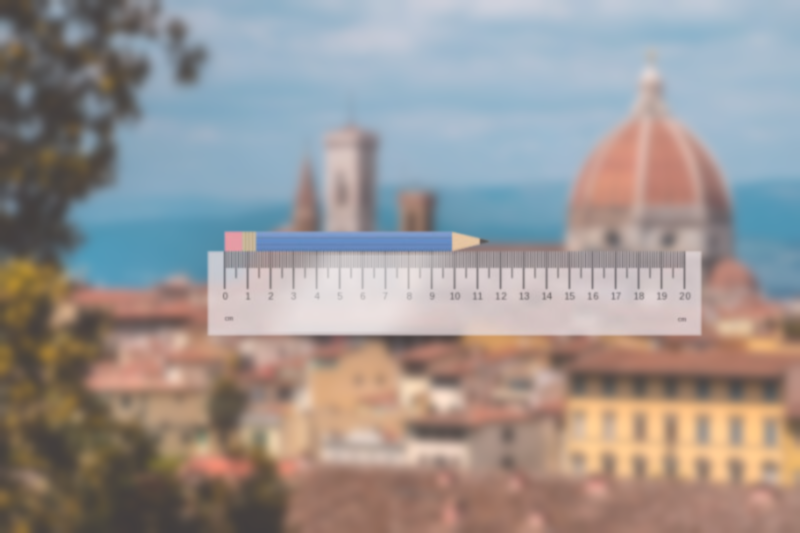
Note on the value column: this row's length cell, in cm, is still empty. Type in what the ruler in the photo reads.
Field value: 11.5 cm
